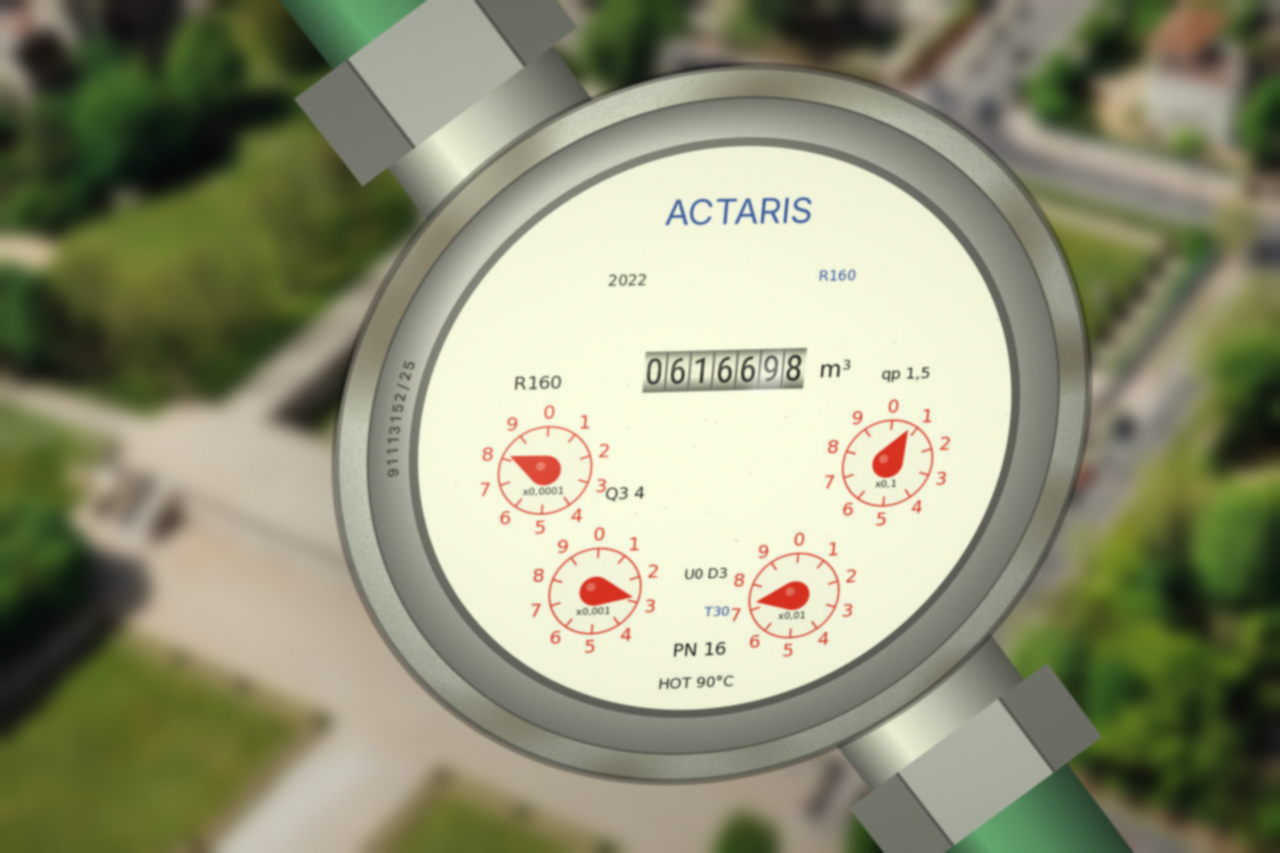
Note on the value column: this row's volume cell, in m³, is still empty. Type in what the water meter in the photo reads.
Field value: 616698.0728 m³
